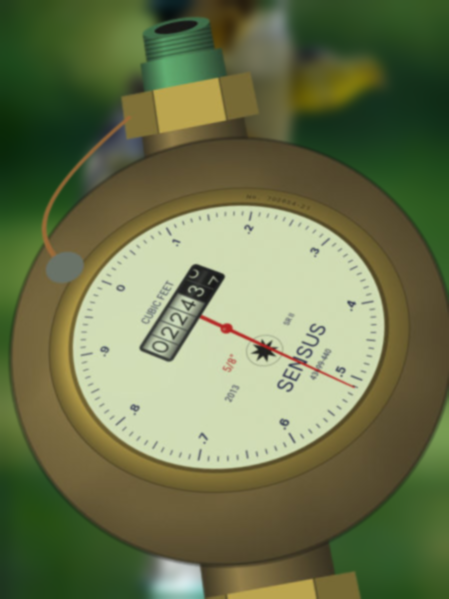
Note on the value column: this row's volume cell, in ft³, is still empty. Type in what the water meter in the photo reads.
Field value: 22436.51 ft³
